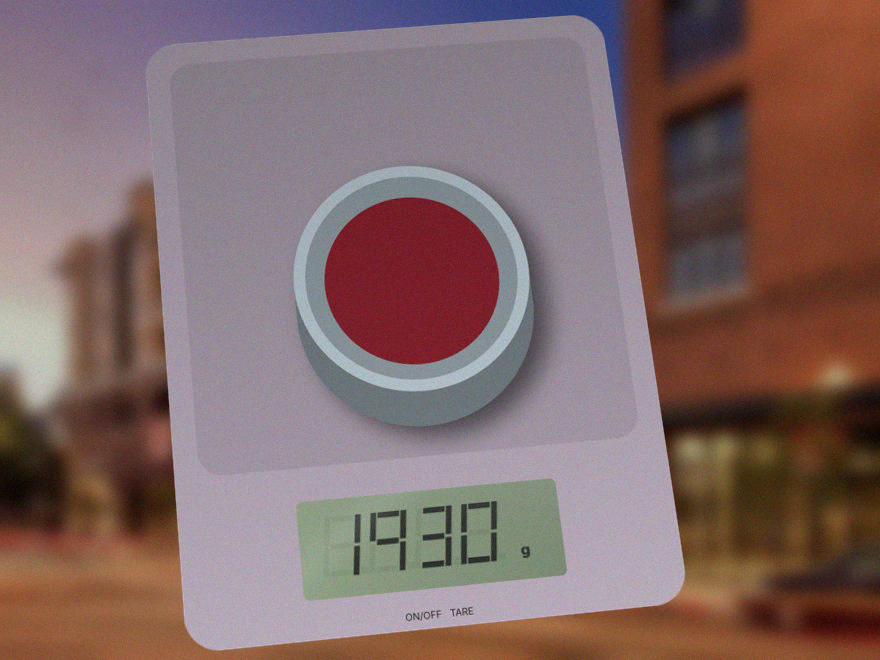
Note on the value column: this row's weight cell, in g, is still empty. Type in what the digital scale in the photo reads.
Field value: 1930 g
